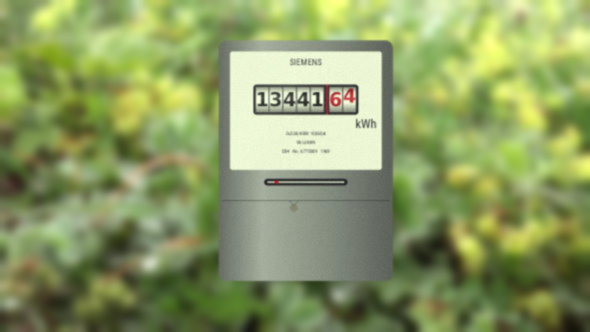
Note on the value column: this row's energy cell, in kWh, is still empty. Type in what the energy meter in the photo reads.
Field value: 13441.64 kWh
